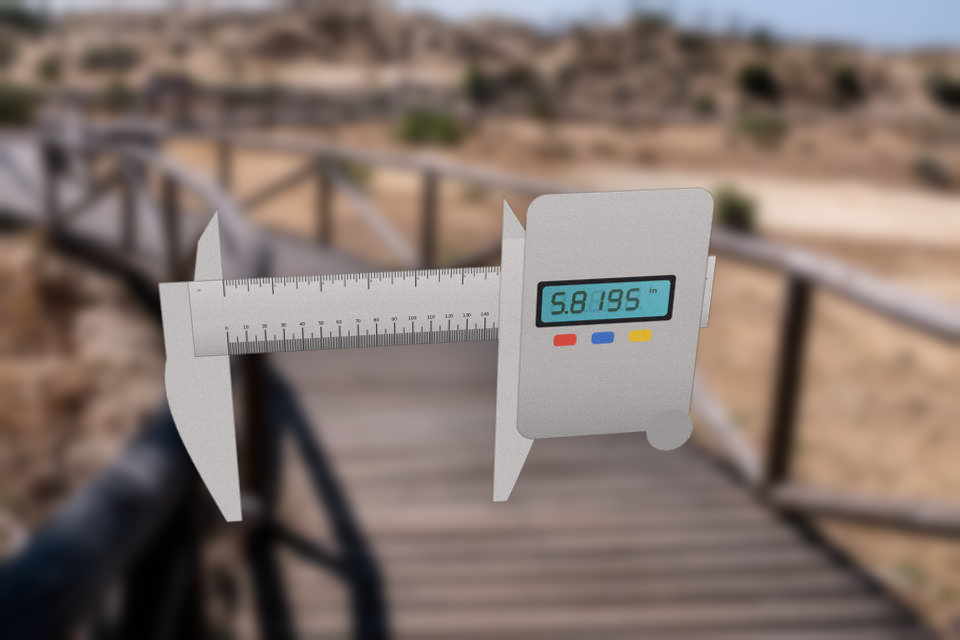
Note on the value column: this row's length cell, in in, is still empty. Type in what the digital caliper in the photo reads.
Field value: 5.8195 in
